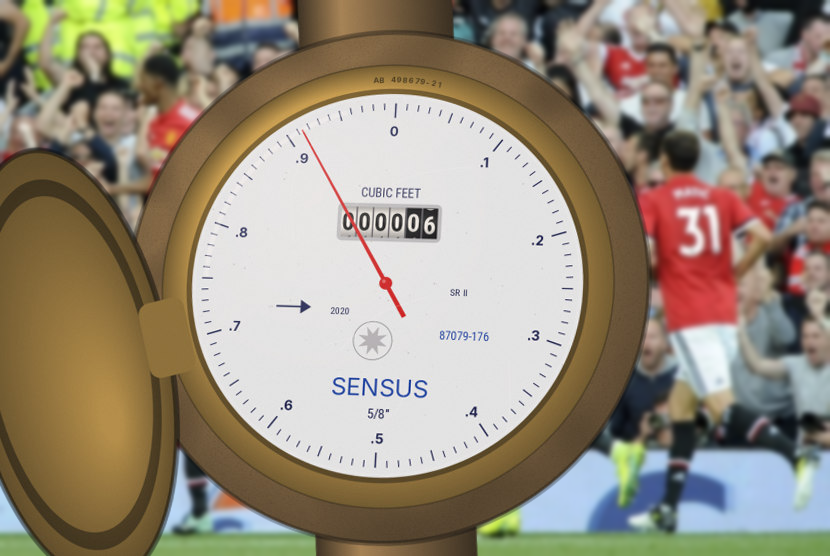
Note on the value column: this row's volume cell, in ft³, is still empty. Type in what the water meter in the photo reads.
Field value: 5.91 ft³
